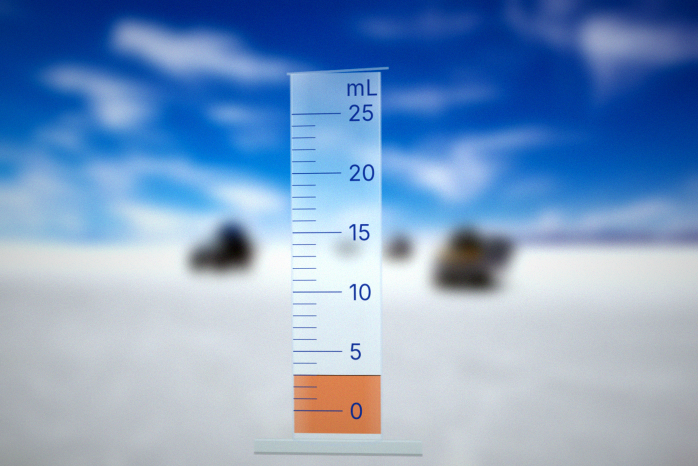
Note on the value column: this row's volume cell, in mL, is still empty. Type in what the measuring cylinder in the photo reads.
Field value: 3 mL
